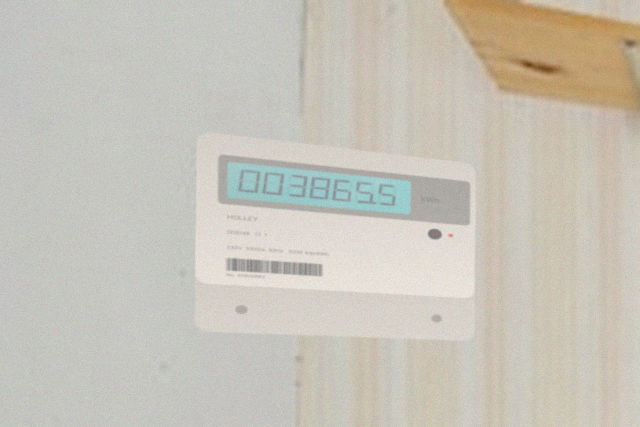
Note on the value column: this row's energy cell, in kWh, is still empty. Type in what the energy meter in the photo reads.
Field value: 3865.5 kWh
